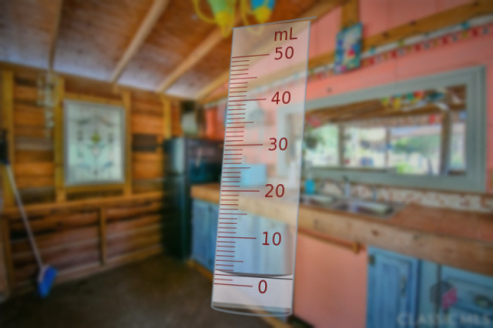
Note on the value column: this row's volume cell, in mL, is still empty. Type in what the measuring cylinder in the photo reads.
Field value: 2 mL
